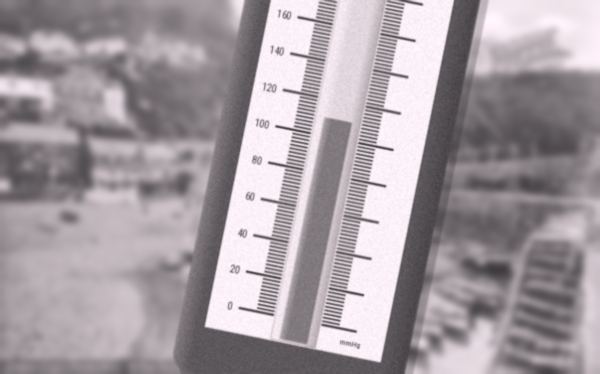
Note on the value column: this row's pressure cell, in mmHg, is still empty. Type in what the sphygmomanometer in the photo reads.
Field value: 110 mmHg
